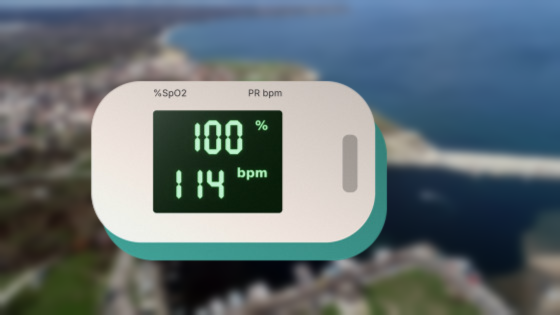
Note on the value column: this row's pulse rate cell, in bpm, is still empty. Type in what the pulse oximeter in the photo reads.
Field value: 114 bpm
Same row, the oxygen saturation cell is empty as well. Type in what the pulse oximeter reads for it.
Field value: 100 %
